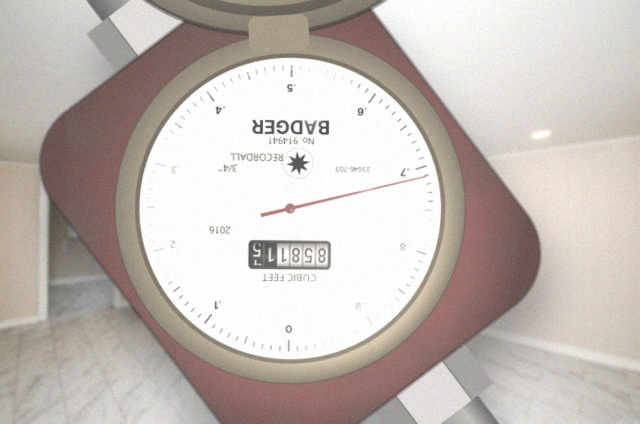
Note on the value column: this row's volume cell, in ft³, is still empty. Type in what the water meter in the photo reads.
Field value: 858114.71 ft³
